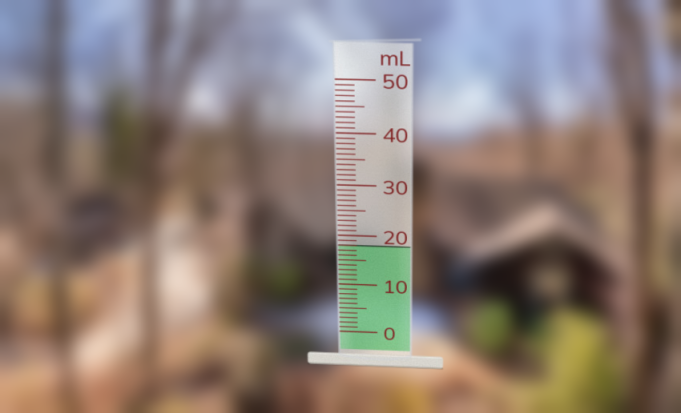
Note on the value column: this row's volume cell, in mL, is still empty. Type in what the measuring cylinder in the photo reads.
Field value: 18 mL
